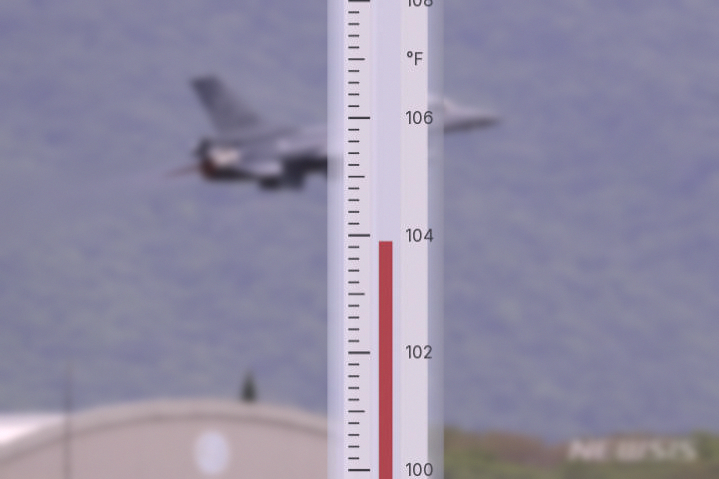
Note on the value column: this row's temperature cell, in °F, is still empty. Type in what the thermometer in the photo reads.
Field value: 103.9 °F
